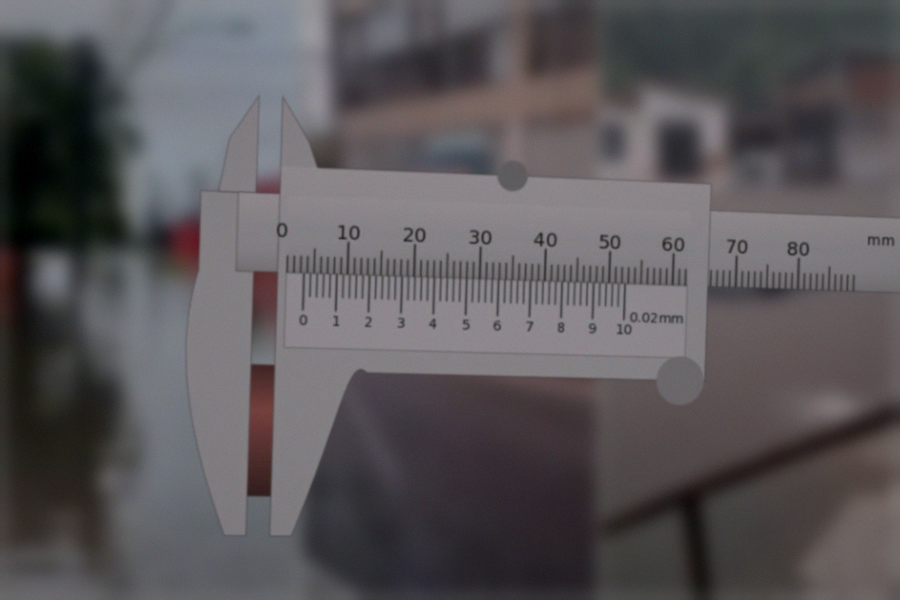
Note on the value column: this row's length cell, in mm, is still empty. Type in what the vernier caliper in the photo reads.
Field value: 3.5 mm
